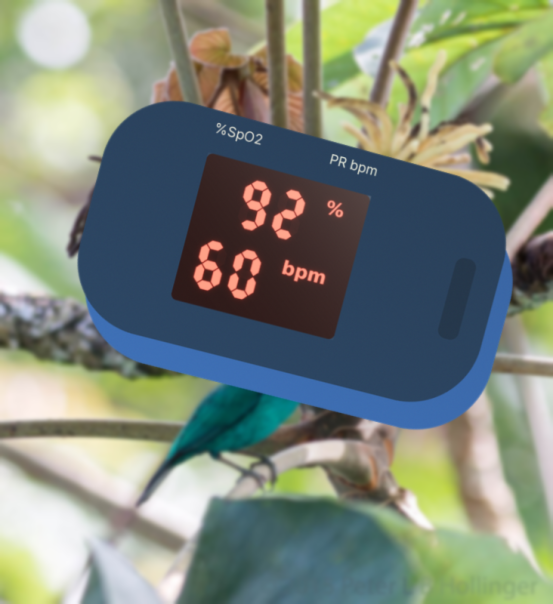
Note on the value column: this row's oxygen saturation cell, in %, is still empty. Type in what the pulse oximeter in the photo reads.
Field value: 92 %
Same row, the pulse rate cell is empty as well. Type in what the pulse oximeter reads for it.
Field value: 60 bpm
